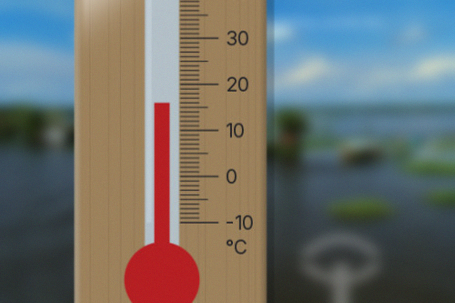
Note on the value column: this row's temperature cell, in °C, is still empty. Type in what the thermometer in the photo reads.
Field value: 16 °C
